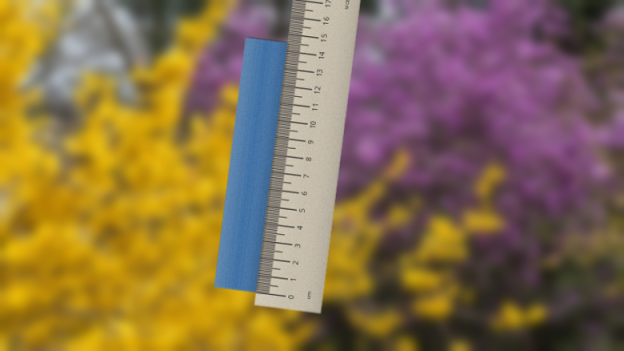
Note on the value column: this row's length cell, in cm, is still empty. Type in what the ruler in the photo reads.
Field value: 14.5 cm
